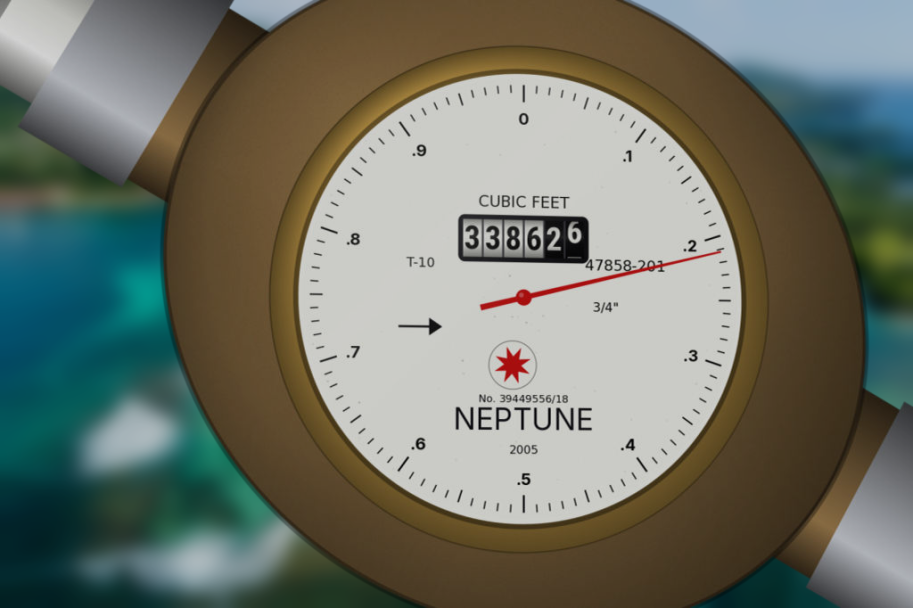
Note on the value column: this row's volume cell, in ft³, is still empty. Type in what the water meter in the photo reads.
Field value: 338626.21 ft³
